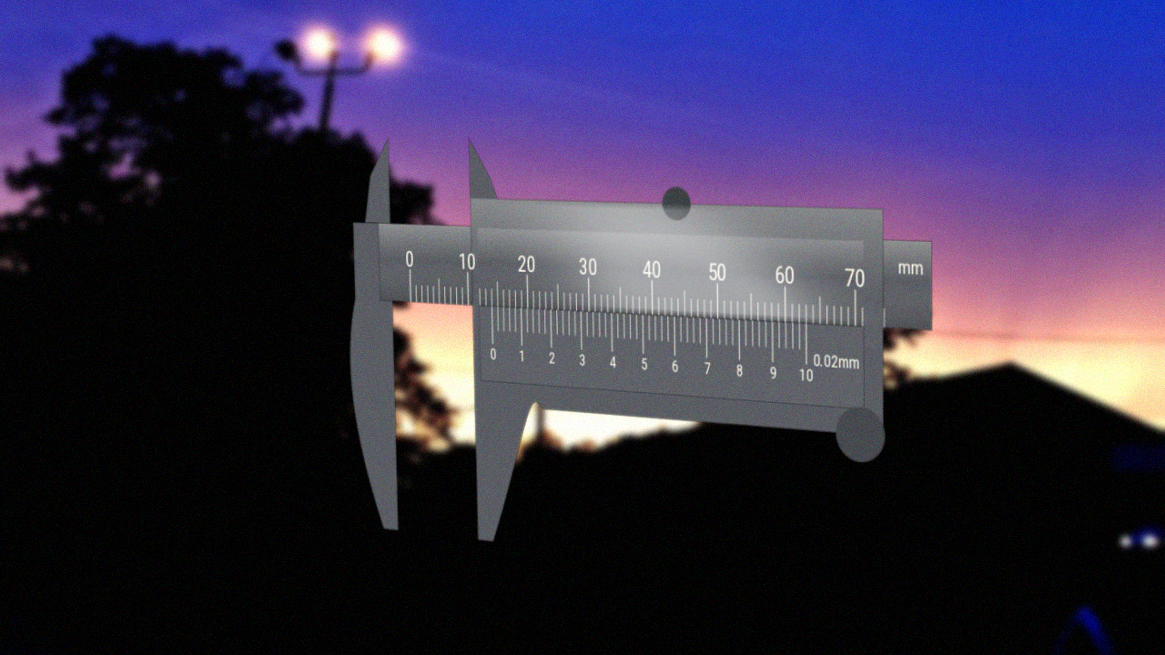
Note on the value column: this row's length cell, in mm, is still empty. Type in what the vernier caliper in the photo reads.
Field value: 14.0 mm
